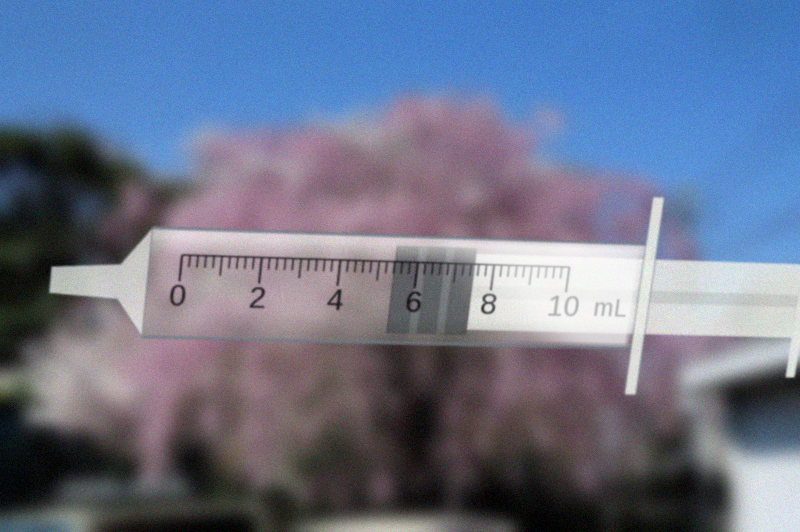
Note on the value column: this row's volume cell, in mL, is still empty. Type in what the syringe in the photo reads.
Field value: 5.4 mL
